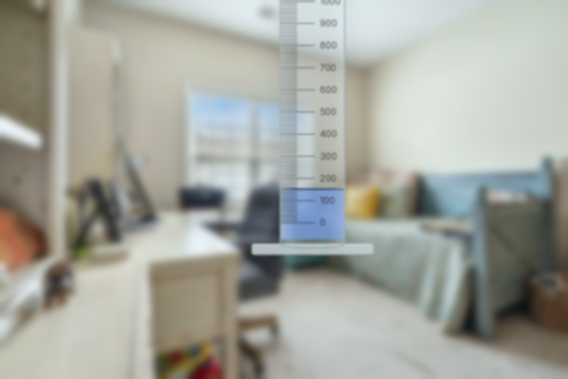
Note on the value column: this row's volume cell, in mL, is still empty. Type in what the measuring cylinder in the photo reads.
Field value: 150 mL
